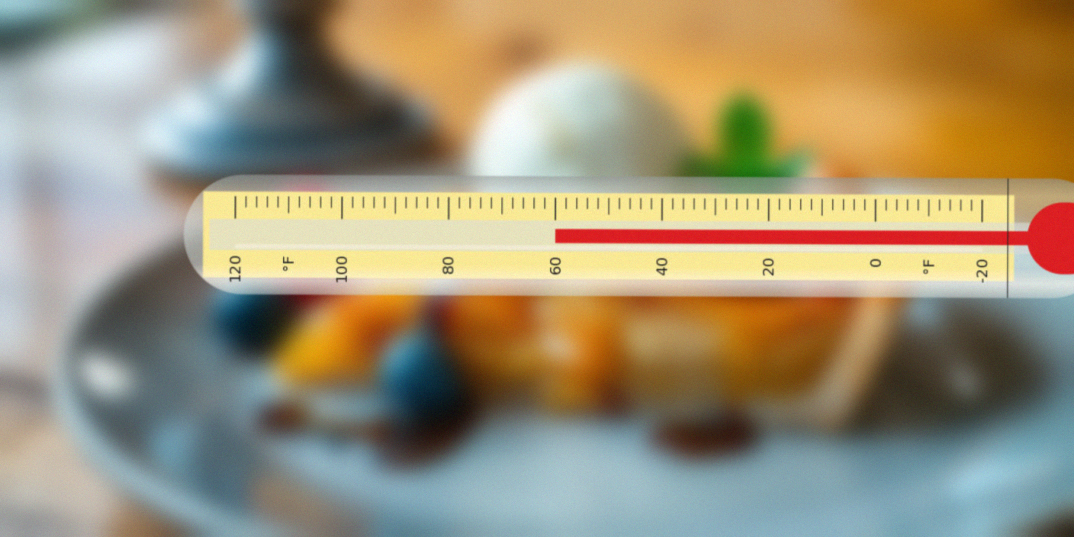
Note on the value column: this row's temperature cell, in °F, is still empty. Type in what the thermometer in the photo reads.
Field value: 60 °F
